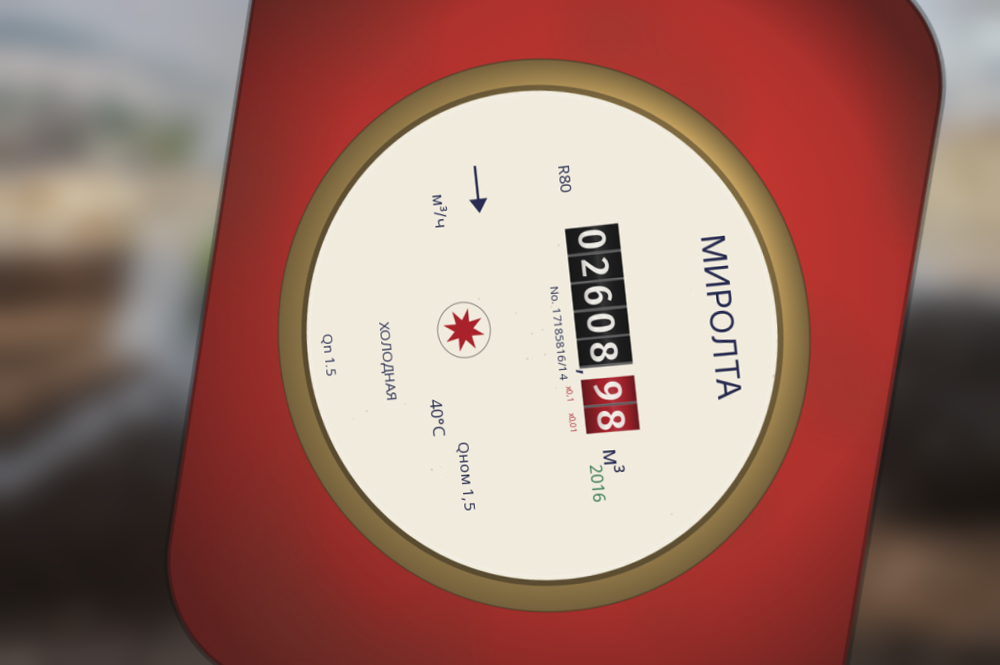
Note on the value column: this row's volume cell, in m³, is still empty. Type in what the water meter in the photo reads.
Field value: 2608.98 m³
